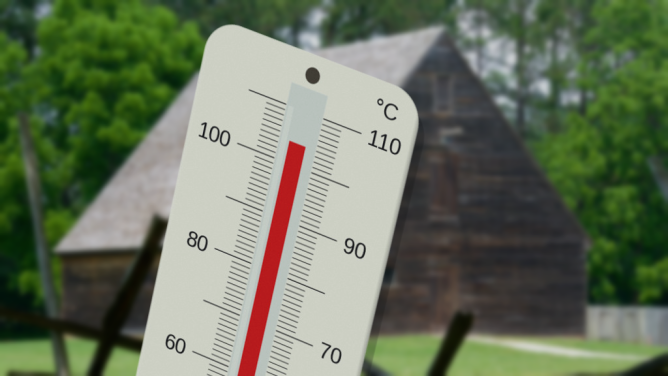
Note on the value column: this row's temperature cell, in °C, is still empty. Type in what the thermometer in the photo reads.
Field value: 104 °C
